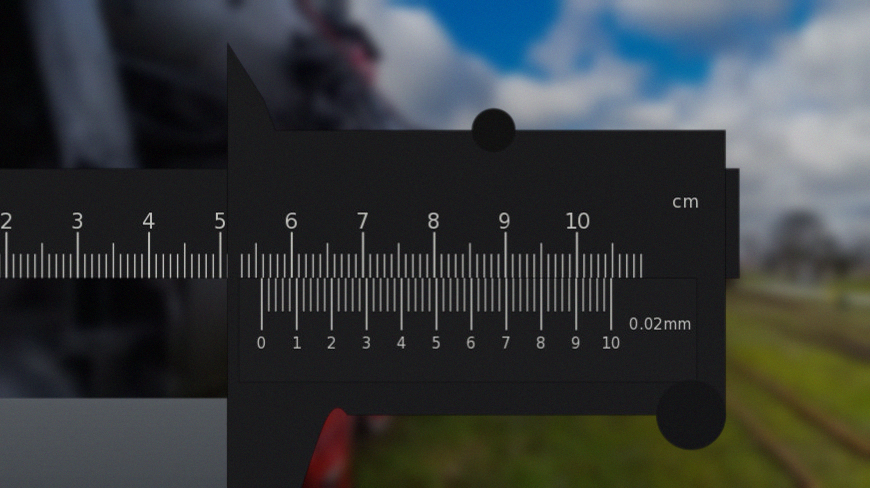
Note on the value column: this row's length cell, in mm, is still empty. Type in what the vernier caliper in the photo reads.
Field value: 55.8 mm
